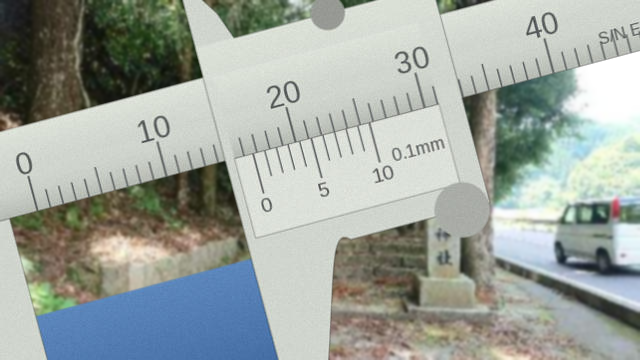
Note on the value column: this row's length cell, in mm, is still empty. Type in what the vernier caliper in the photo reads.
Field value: 16.7 mm
